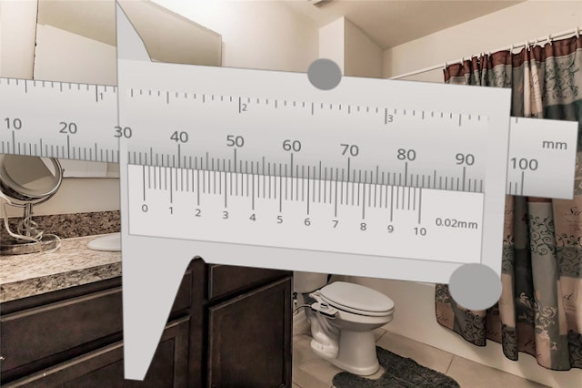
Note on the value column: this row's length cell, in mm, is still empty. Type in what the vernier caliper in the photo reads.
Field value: 33.6 mm
